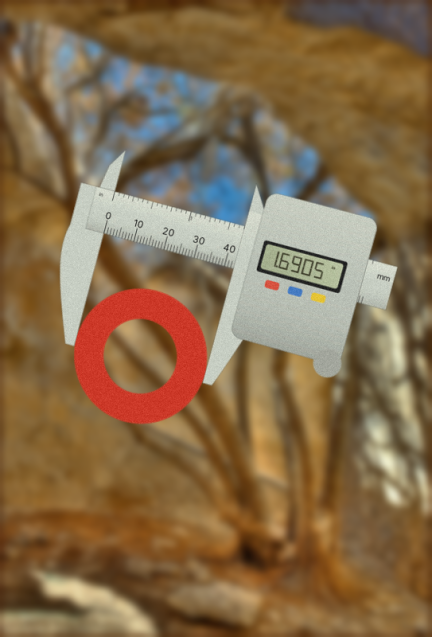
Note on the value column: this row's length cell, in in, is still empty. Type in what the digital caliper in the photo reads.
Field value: 1.6905 in
